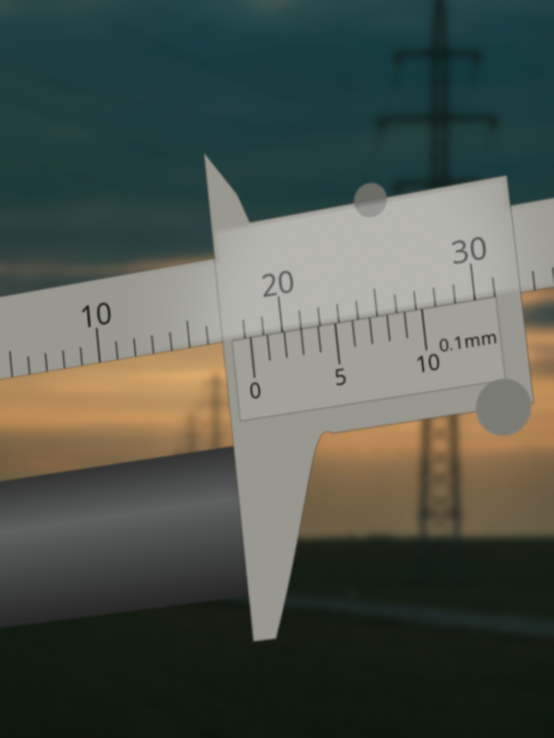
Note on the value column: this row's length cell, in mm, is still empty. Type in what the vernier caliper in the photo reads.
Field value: 18.3 mm
